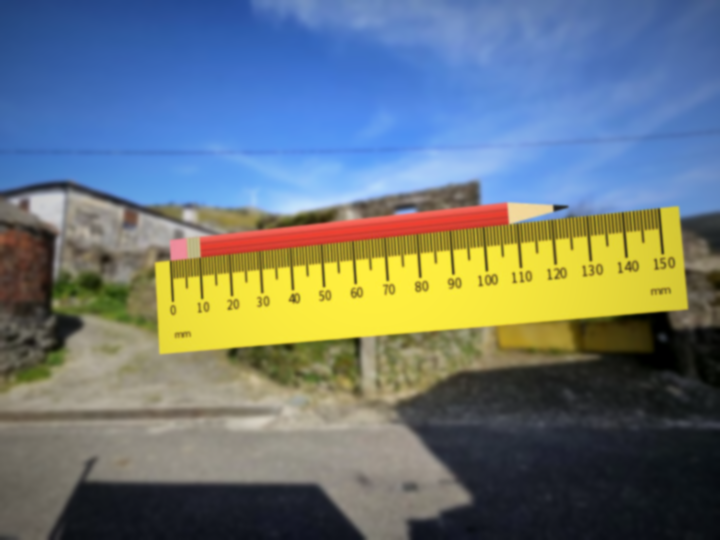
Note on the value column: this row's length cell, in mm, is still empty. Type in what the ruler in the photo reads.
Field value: 125 mm
